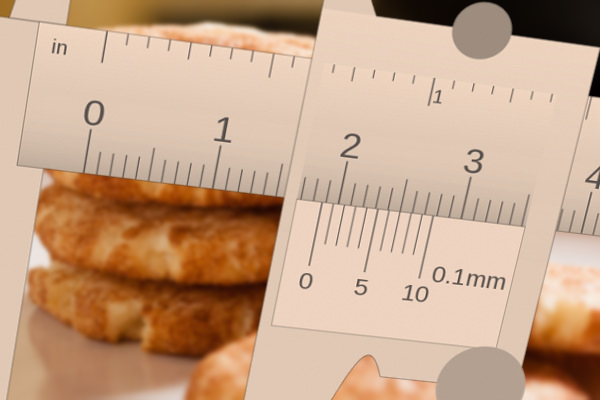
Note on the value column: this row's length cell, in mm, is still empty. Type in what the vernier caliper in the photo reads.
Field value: 18.7 mm
